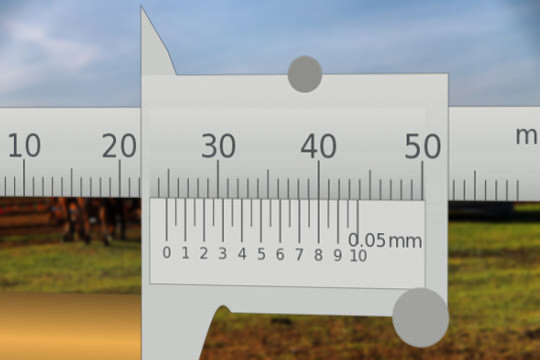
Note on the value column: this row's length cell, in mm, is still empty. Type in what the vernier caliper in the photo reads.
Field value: 24.8 mm
